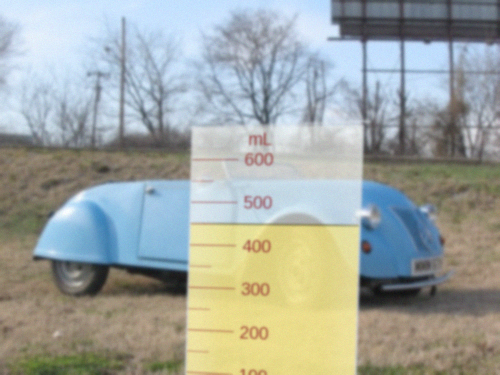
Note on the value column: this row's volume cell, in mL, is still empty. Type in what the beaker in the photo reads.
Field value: 450 mL
